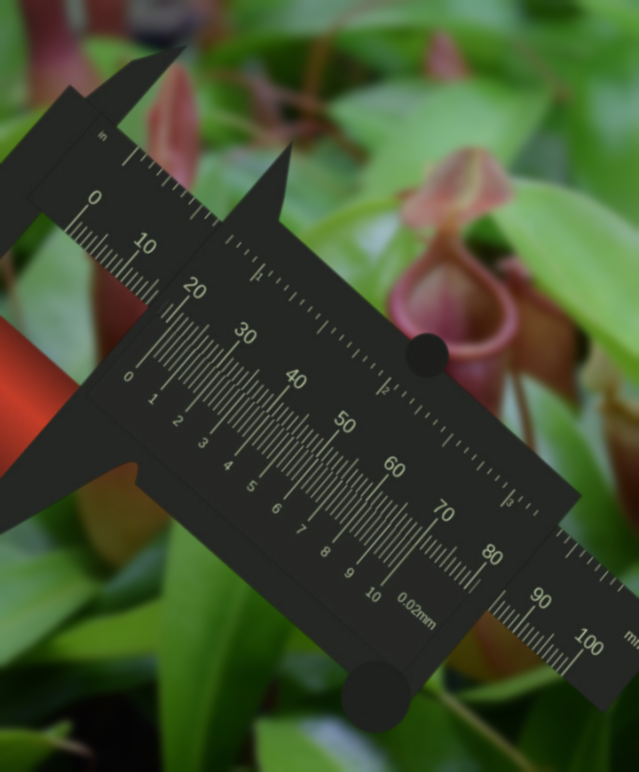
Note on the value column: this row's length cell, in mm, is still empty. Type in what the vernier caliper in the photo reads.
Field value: 21.0 mm
